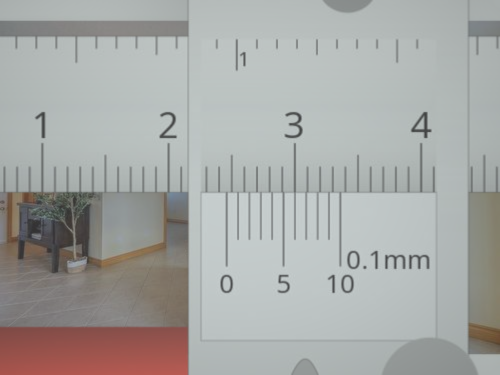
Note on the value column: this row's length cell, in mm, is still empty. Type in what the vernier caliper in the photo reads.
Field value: 24.6 mm
